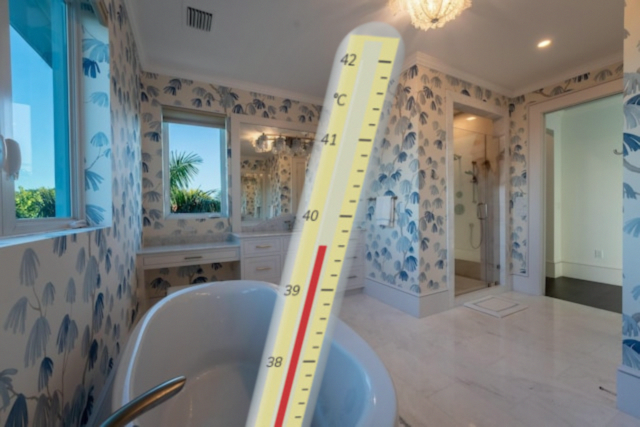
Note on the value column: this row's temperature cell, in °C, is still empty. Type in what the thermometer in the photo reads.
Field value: 39.6 °C
